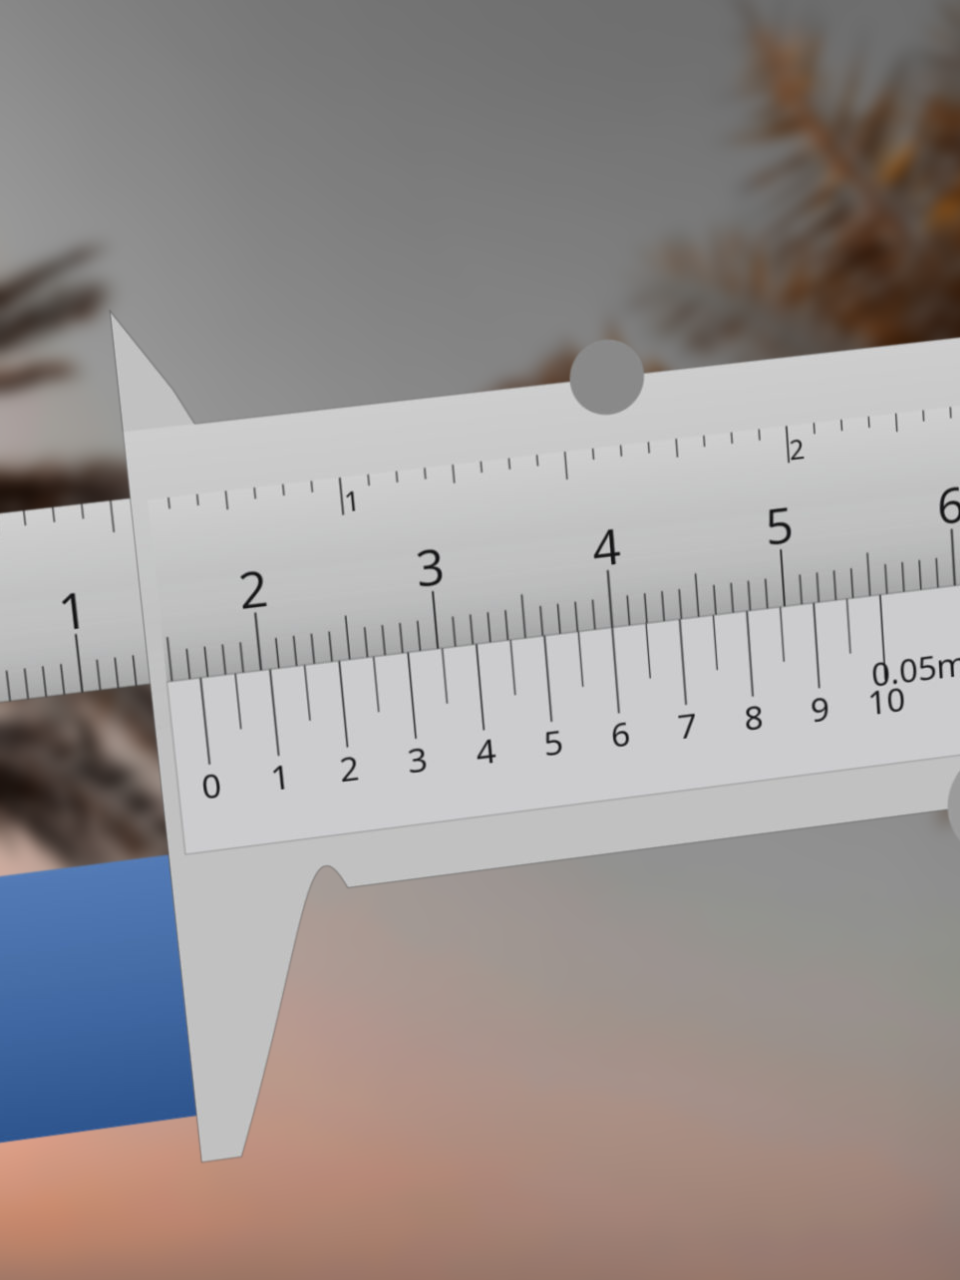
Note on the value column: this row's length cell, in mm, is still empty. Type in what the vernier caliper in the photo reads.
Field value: 16.6 mm
